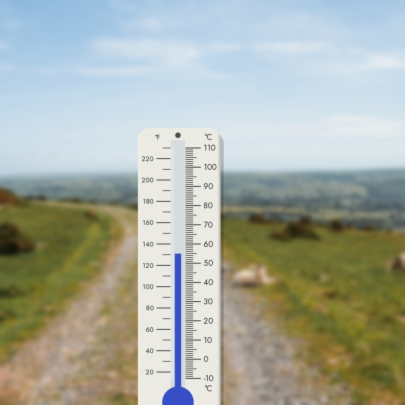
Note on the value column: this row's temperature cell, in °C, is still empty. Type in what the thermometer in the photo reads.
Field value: 55 °C
